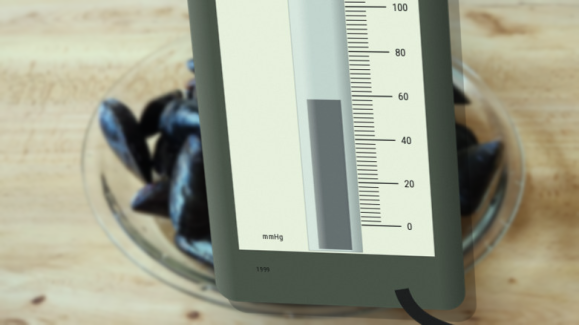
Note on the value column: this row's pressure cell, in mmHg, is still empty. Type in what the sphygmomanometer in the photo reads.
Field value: 58 mmHg
